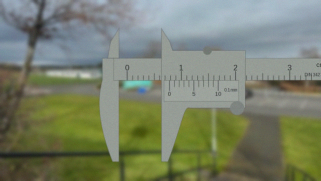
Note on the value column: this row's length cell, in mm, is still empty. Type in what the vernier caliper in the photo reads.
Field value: 7.8 mm
